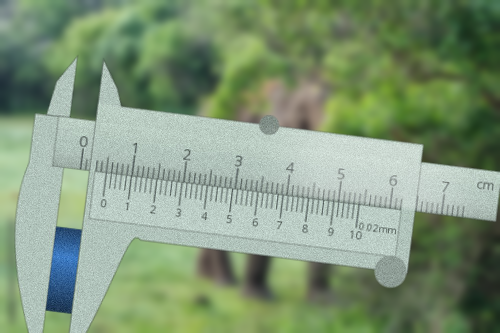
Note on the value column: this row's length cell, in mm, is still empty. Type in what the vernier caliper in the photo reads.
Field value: 5.0 mm
